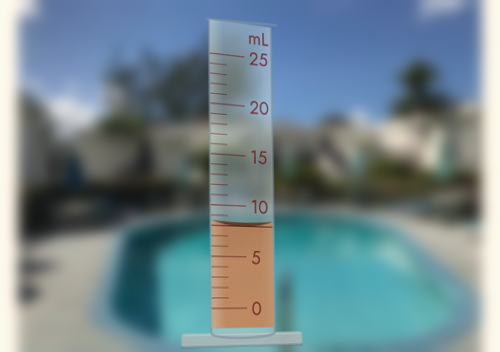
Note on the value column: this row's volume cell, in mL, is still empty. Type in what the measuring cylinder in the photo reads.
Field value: 8 mL
